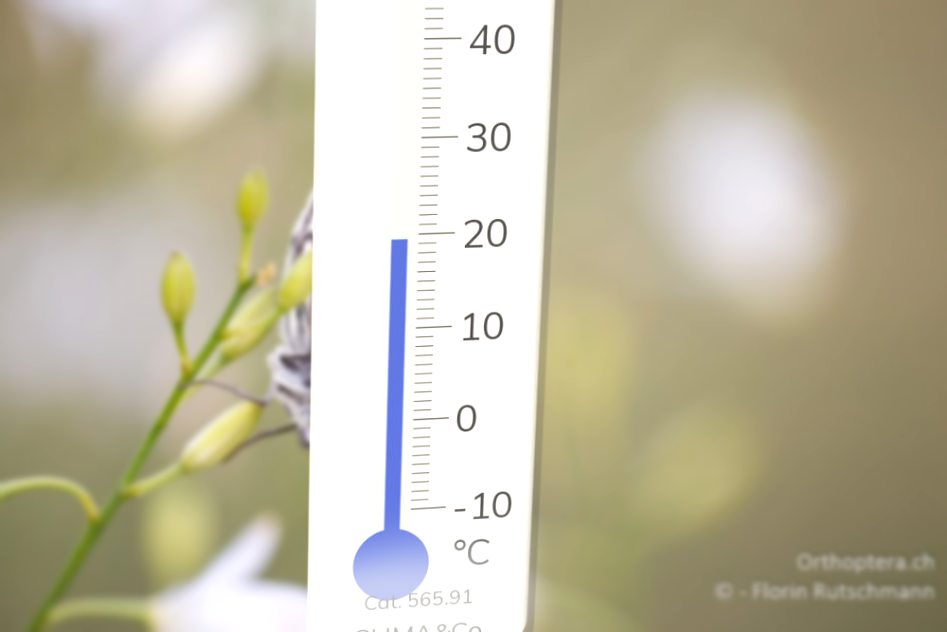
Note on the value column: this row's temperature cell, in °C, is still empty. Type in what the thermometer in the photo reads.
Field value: 19.5 °C
